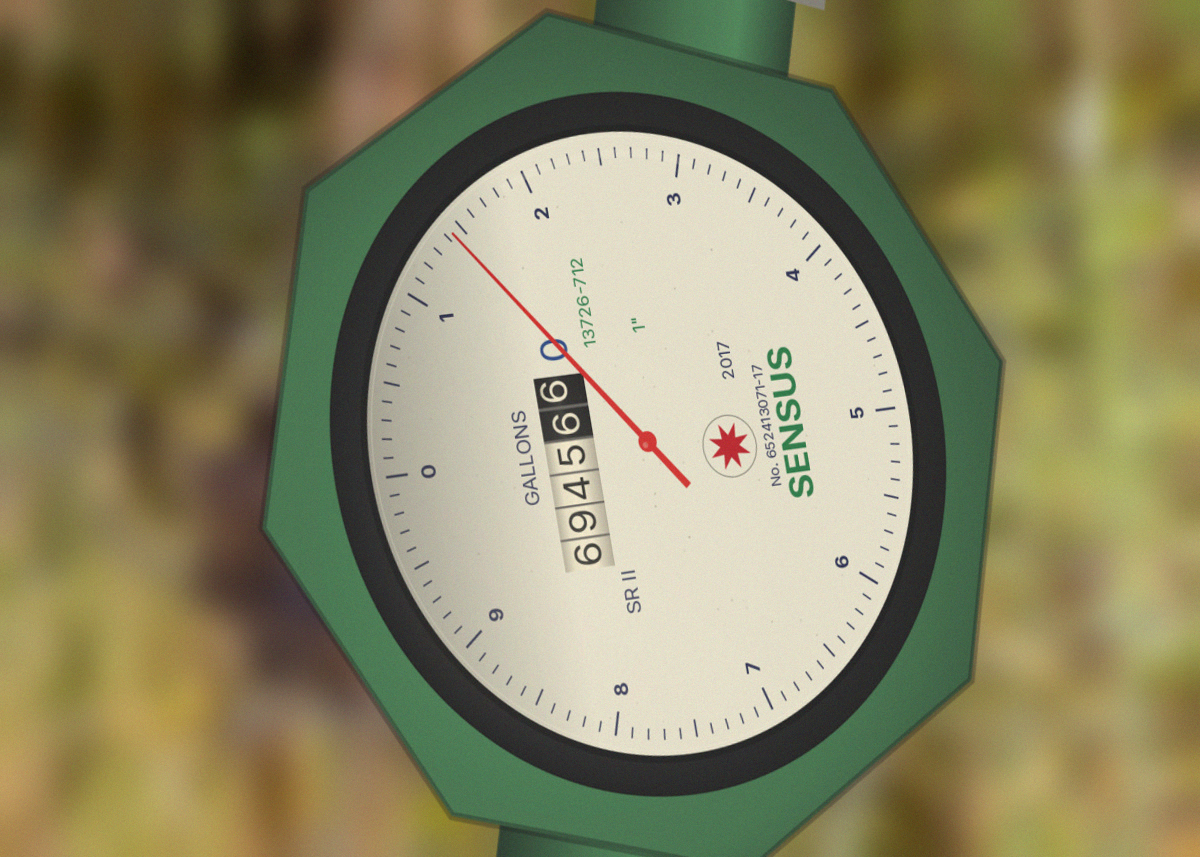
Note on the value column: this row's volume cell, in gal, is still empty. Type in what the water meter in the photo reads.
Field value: 6945661.4 gal
